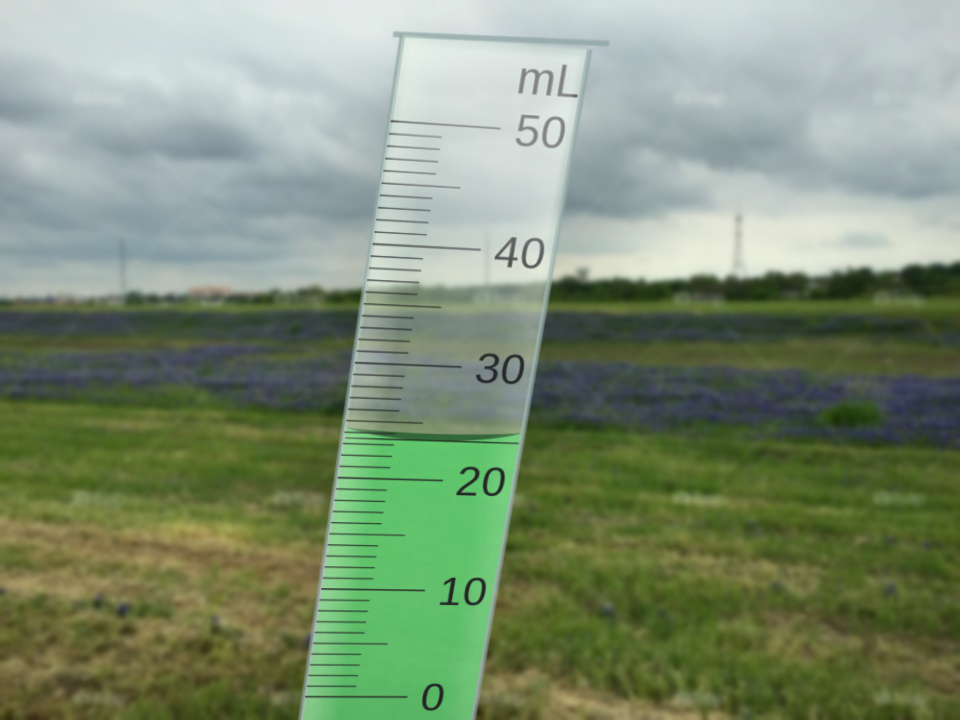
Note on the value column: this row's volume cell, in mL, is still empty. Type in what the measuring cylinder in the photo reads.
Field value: 23.5 mL
